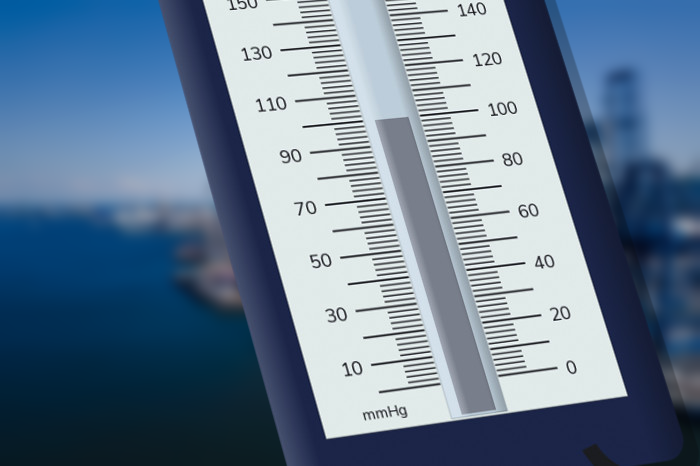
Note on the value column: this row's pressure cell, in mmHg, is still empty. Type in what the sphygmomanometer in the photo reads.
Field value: 100 mmHg
